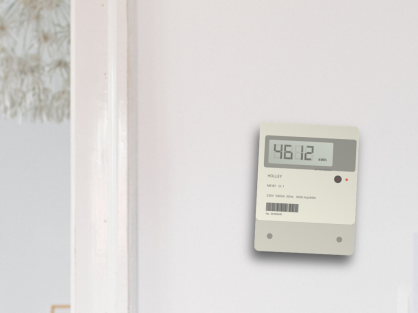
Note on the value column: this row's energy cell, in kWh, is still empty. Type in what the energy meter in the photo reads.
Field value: 4612 kWh
